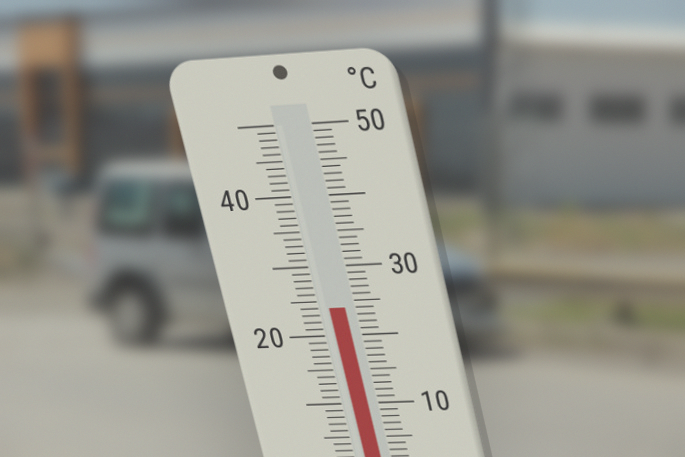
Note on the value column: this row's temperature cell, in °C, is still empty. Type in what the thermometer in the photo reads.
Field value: 24 °C
